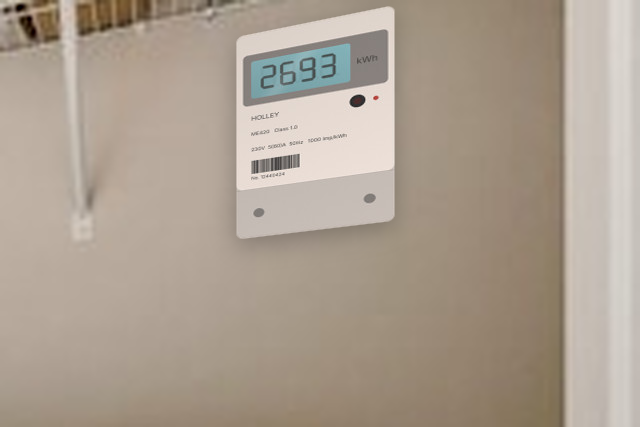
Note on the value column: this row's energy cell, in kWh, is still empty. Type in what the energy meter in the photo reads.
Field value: 2693 kWh
